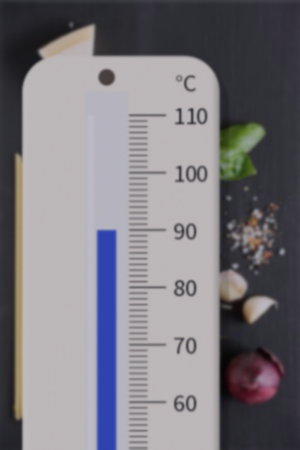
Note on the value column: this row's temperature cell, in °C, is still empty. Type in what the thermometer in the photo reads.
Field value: 90 °C
